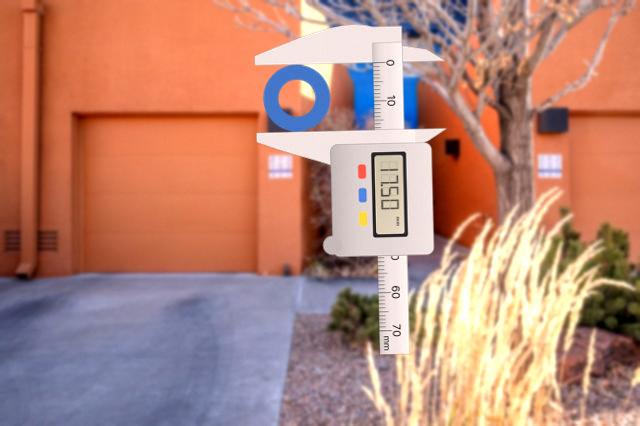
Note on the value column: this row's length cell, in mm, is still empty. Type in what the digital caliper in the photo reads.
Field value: 17.50 mm
